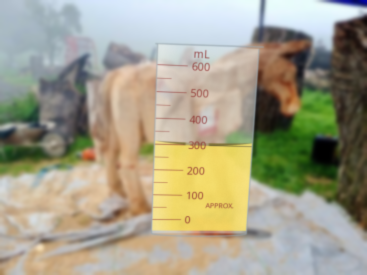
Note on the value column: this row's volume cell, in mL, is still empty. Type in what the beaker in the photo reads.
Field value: 300 mL
